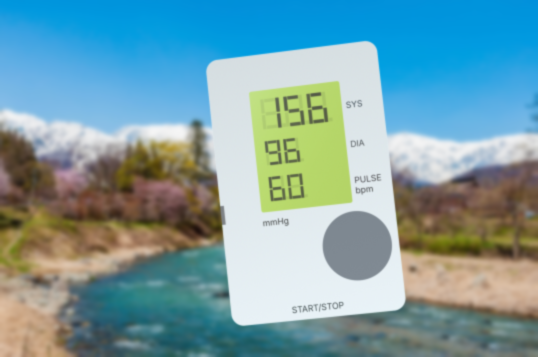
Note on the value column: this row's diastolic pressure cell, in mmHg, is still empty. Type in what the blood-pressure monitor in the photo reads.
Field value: 96 mmHg
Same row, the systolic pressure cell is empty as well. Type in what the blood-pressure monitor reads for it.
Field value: 156 mmHg
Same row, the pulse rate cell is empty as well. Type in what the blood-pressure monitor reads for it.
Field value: 60 bpm
